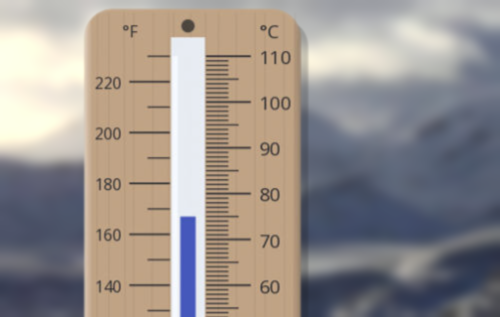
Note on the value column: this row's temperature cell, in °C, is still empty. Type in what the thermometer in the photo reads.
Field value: 75 °C
